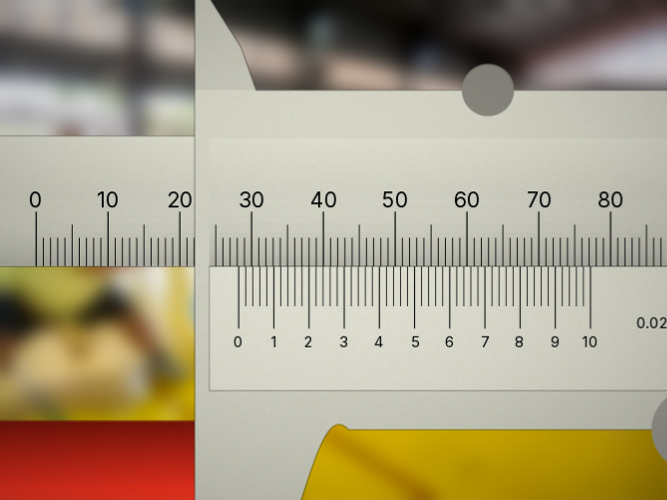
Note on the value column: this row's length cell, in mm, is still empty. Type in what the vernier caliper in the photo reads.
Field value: 28.2 mm
